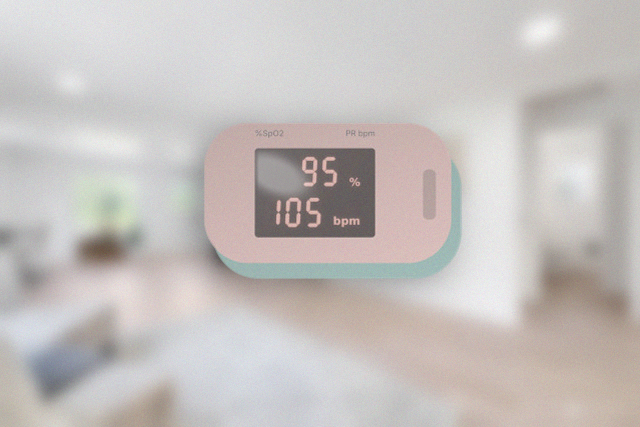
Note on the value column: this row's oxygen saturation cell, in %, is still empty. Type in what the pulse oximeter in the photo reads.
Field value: 95 %
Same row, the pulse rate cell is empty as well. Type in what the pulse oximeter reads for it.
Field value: 105 bpm
